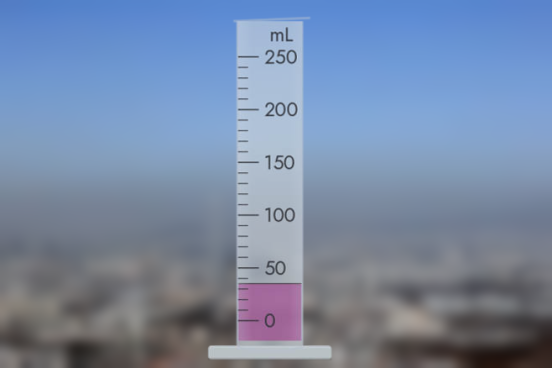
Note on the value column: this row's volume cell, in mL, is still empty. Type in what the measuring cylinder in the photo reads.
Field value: 35 mL
